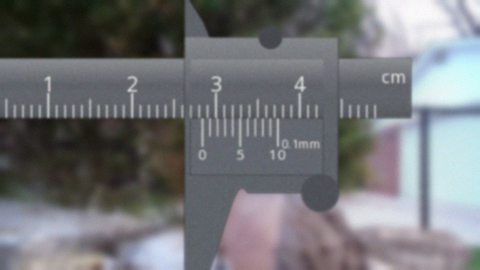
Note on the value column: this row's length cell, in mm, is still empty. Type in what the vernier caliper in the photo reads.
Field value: 28.4 mm
